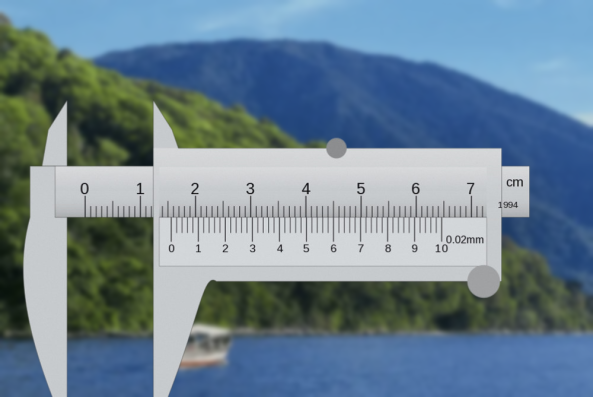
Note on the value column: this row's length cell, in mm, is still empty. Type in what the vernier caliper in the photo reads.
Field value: 15.6 mm
